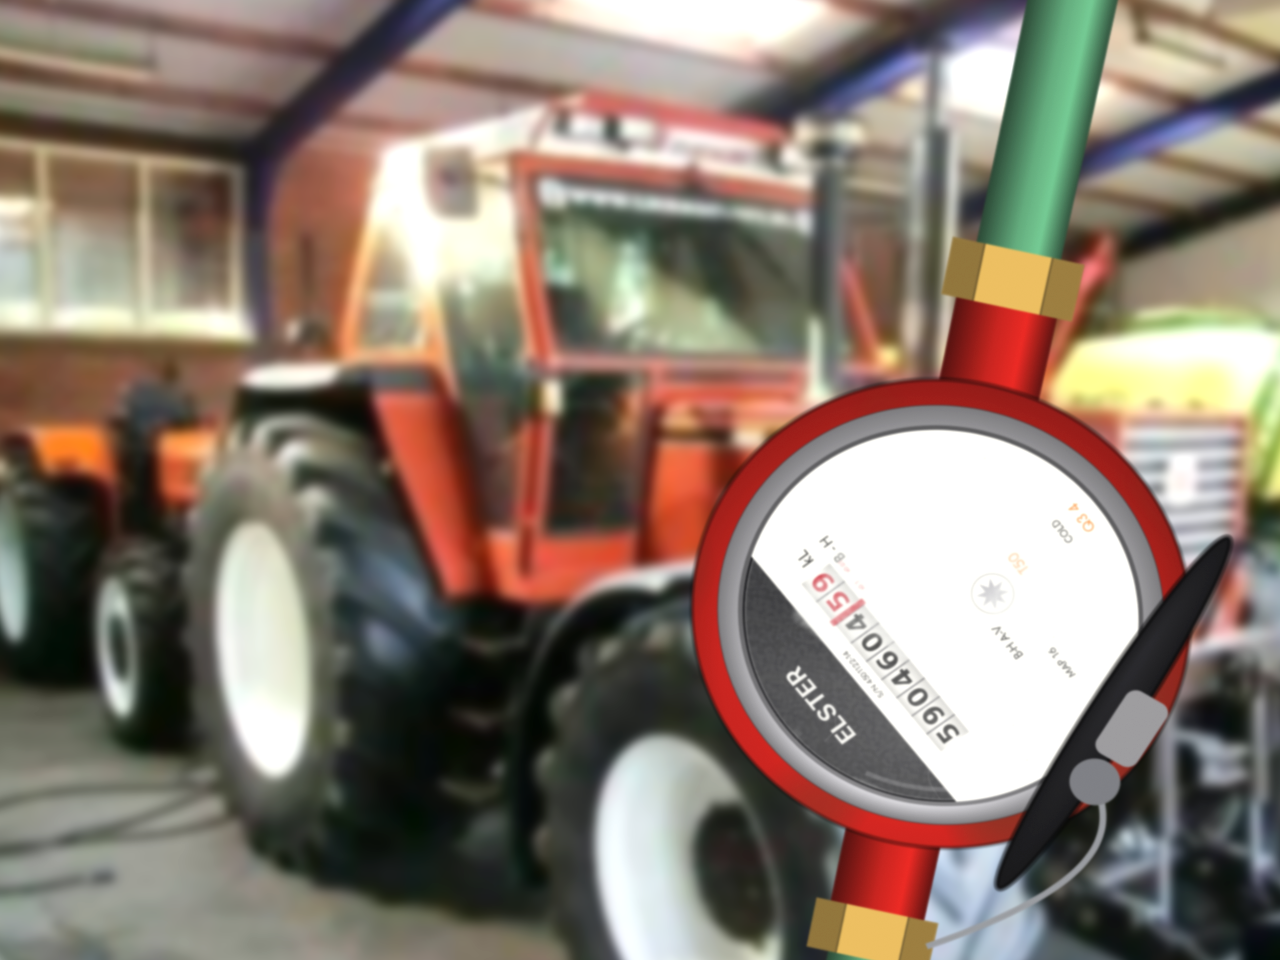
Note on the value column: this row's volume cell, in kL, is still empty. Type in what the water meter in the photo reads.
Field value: 5904604.59 kL
